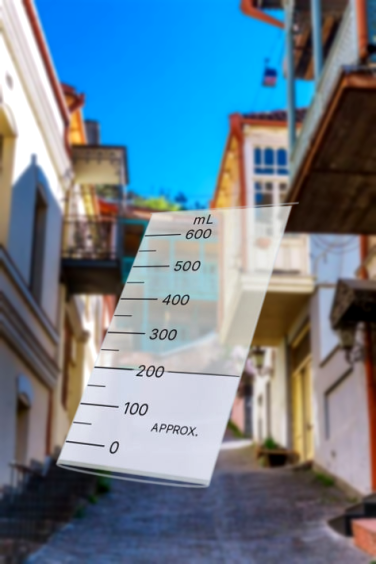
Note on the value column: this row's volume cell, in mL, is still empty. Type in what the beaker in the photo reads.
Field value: 200 mL
